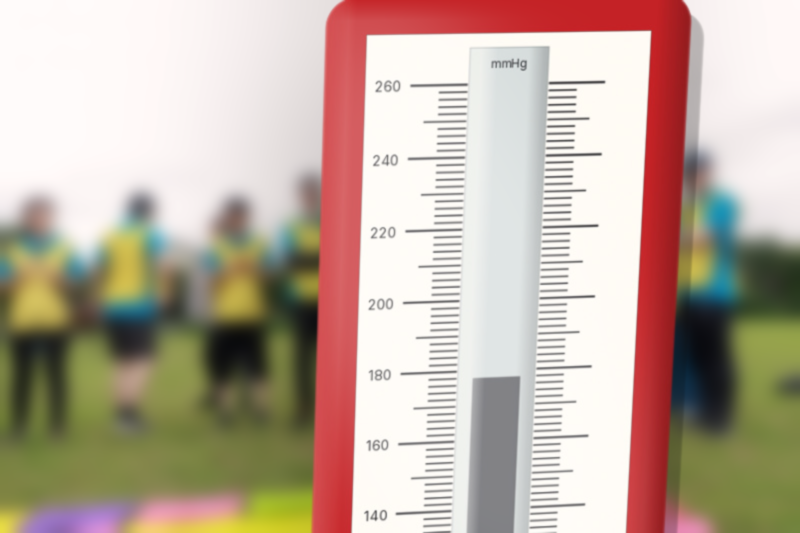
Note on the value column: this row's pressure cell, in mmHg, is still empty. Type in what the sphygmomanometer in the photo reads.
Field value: 178 mmHg
